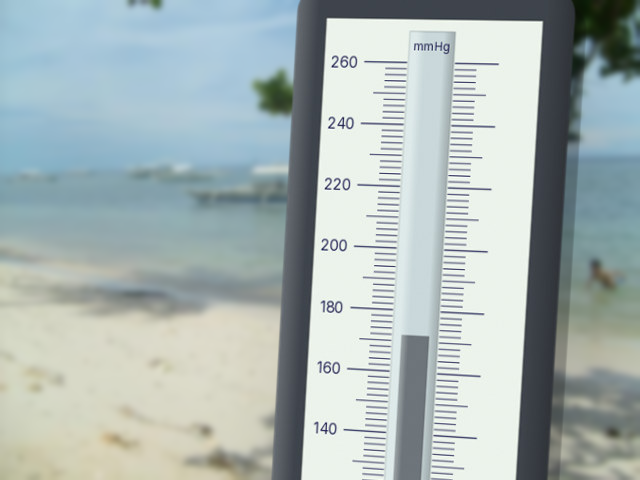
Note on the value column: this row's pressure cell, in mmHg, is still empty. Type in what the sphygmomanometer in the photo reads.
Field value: 172 mmHg
